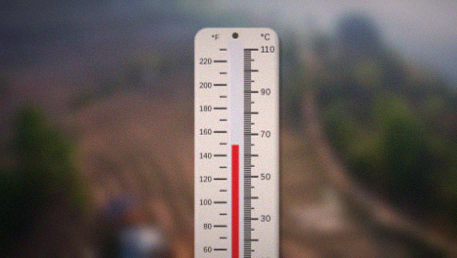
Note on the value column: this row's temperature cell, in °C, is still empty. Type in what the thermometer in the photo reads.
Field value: 65 °C
